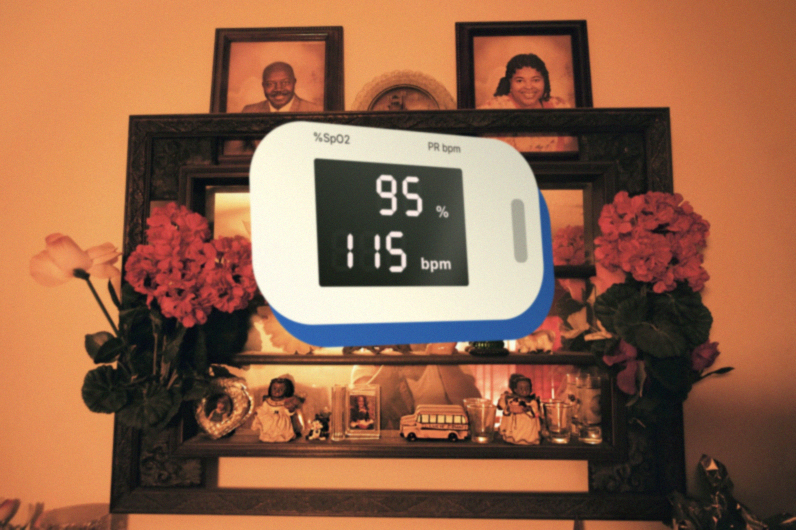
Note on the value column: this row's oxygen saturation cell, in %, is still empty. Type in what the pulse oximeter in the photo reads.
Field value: 95 %
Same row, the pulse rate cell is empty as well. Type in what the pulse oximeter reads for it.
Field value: 115 bpm
